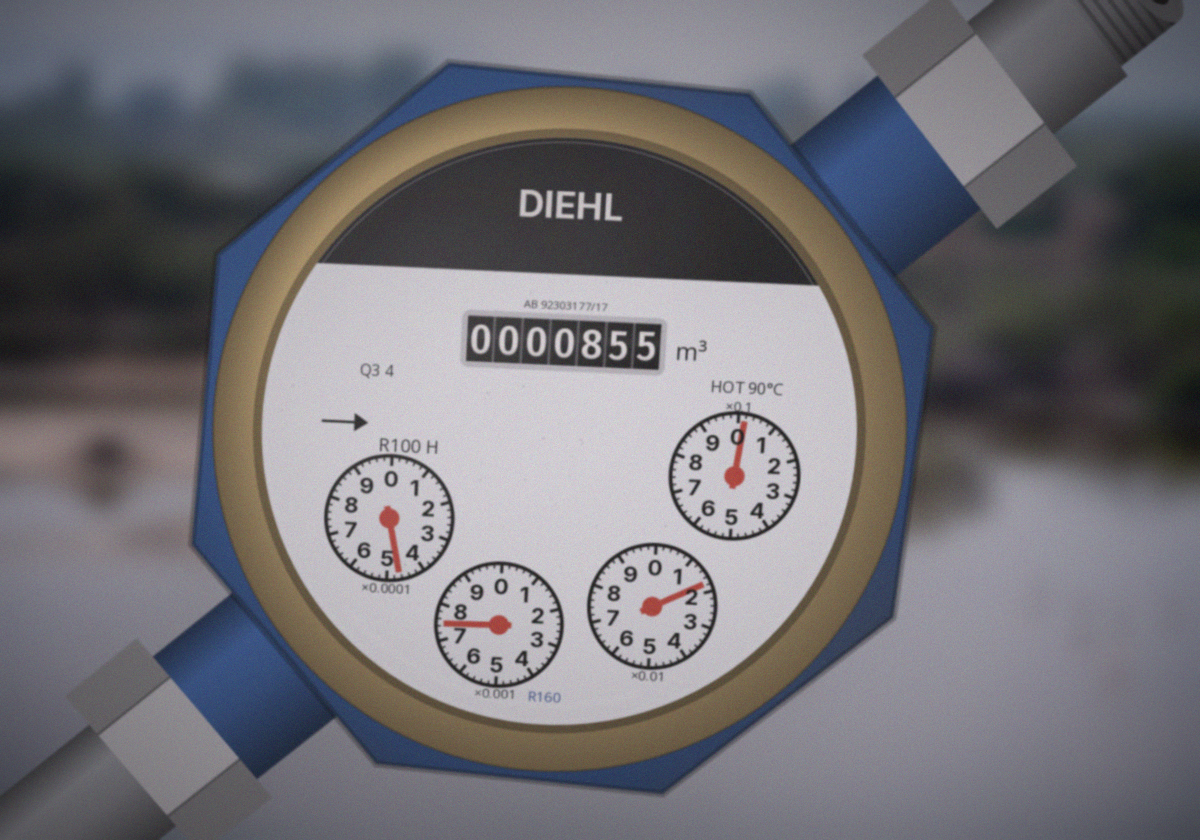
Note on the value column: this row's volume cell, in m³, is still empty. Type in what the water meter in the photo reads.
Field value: 855.0174 m³
